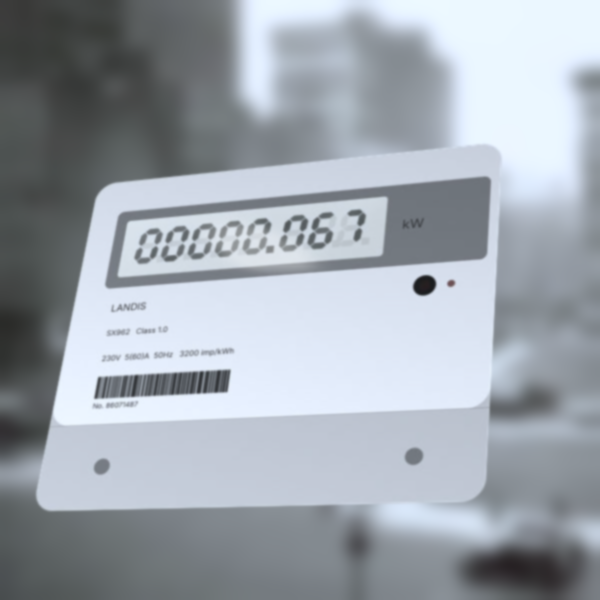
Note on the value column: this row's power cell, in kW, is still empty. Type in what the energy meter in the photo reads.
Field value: 0.067 kW
